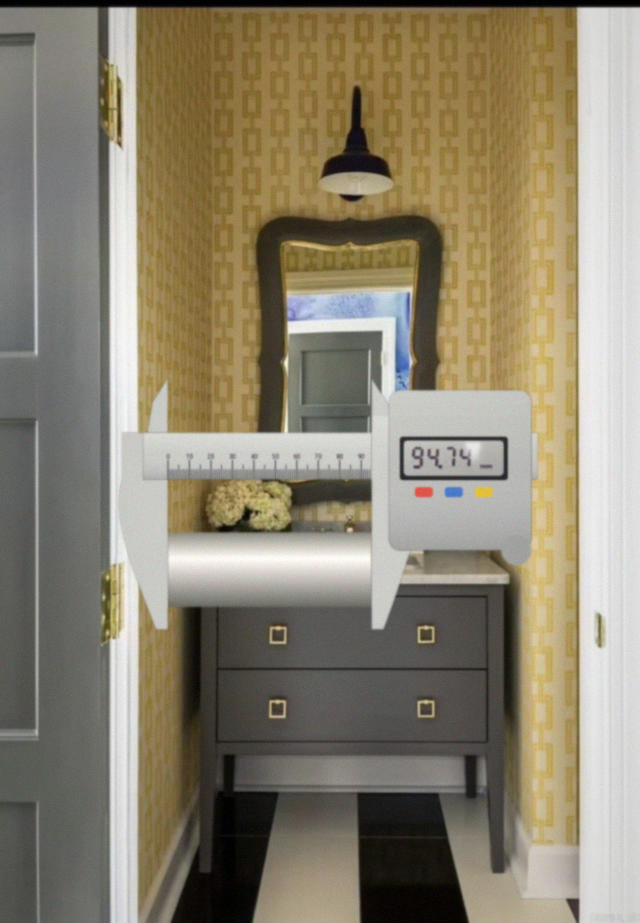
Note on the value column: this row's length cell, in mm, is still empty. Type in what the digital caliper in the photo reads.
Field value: 94.74 mm
